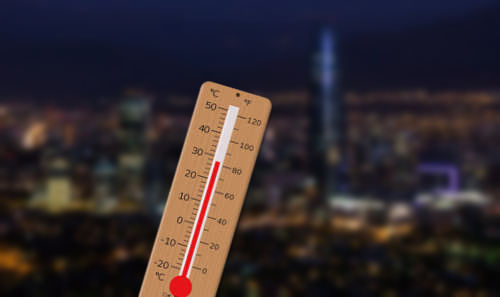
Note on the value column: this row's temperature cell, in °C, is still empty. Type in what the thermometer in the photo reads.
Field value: 28 °C
